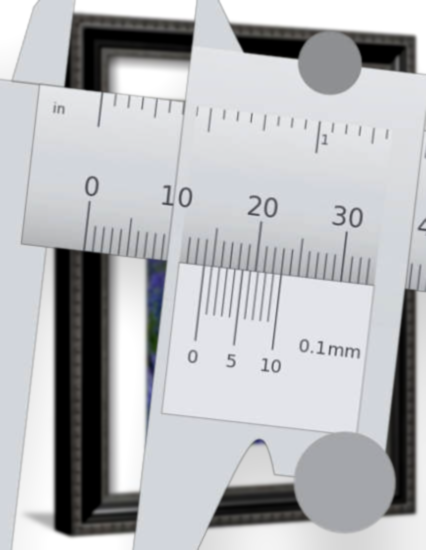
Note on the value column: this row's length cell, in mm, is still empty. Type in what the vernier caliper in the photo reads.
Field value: 14.0 mm
